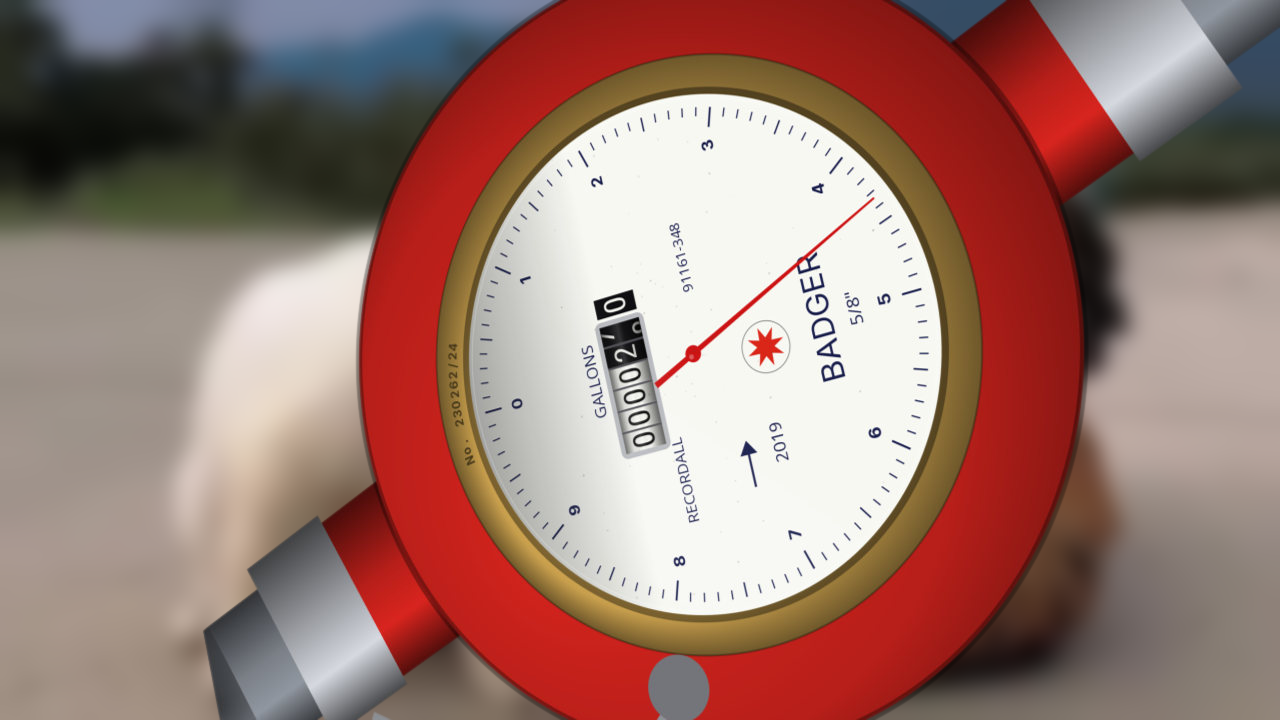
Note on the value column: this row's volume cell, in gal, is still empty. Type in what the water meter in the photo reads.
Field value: 274.3 gal
